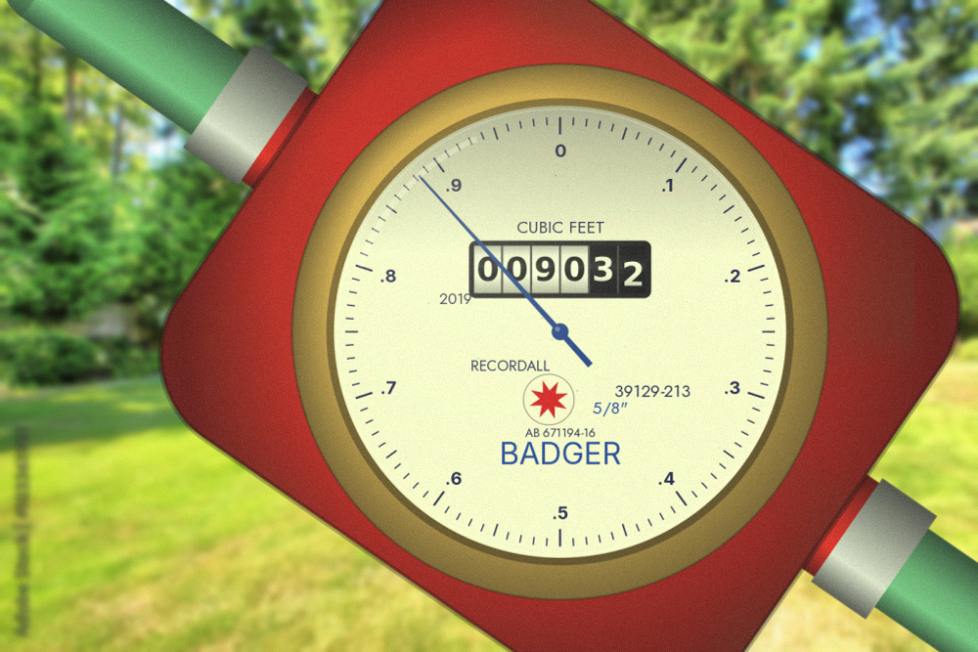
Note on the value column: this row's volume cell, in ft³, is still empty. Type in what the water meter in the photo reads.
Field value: 9031.88 ft³
